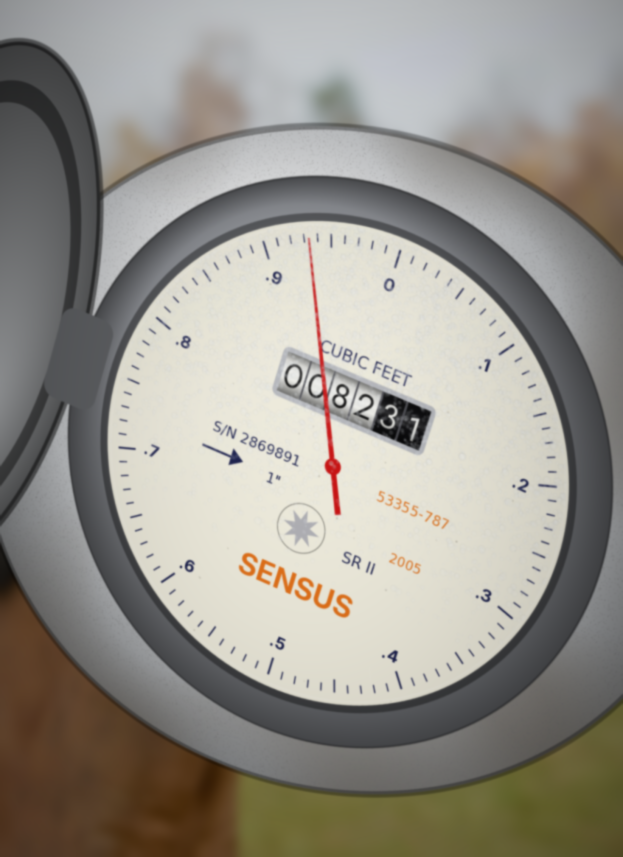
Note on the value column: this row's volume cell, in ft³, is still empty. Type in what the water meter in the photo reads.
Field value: 8230.93 ft³
